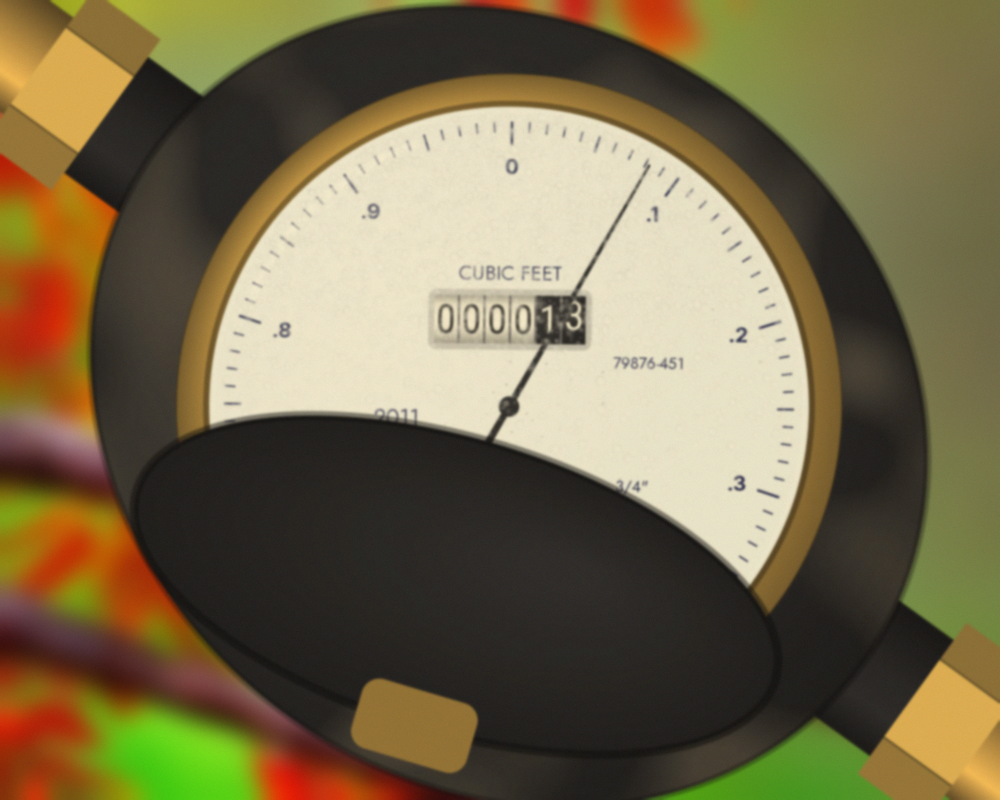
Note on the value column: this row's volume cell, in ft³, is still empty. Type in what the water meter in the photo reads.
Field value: 13.08 ft³
